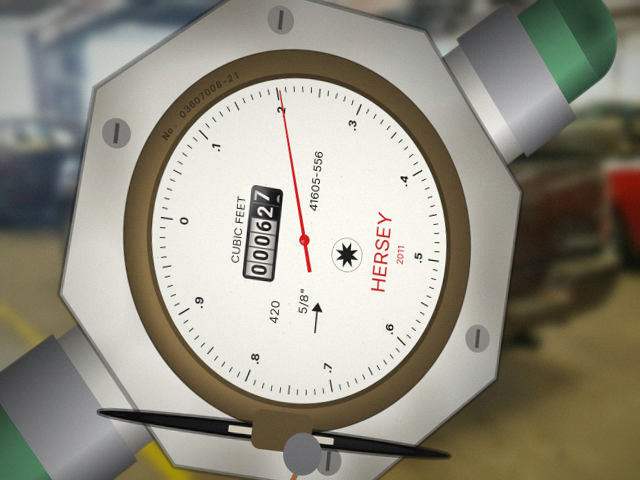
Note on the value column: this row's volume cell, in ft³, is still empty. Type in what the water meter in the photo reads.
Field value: 627.20 ft³
